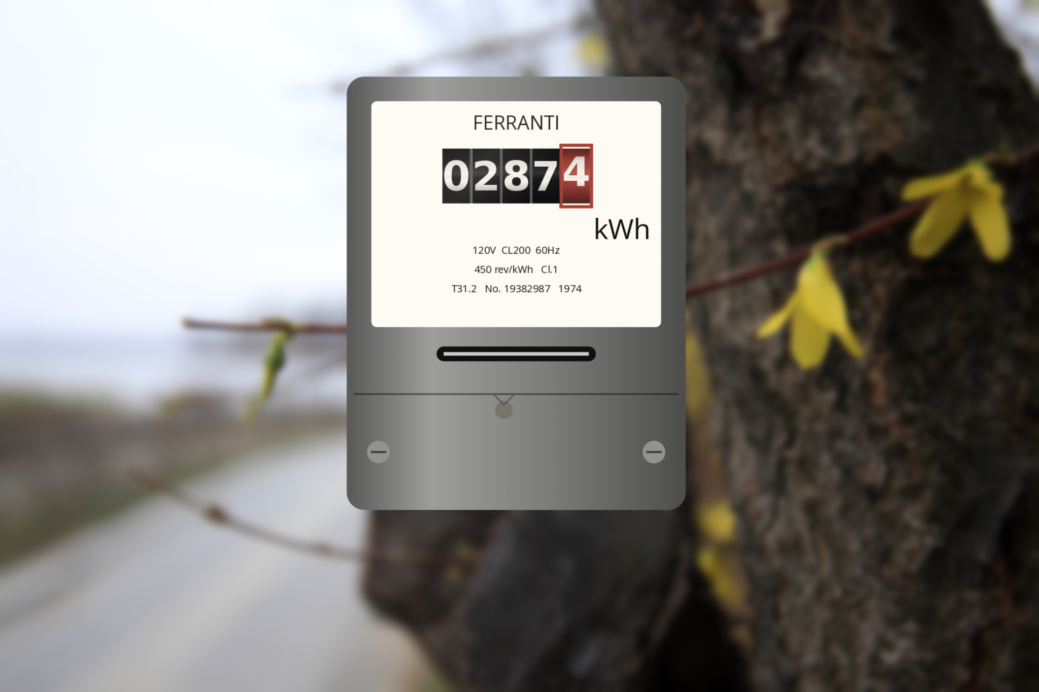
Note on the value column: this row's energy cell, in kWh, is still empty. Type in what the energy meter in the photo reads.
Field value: 287.4 kWh
